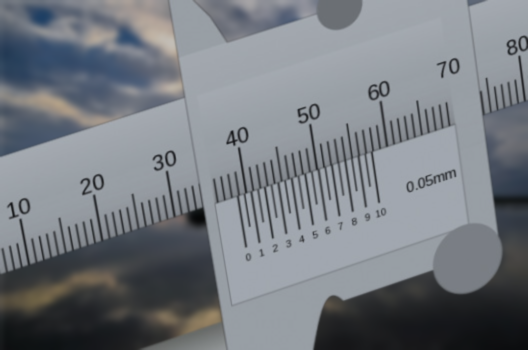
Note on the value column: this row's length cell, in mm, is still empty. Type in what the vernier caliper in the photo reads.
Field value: 38.8 mm
